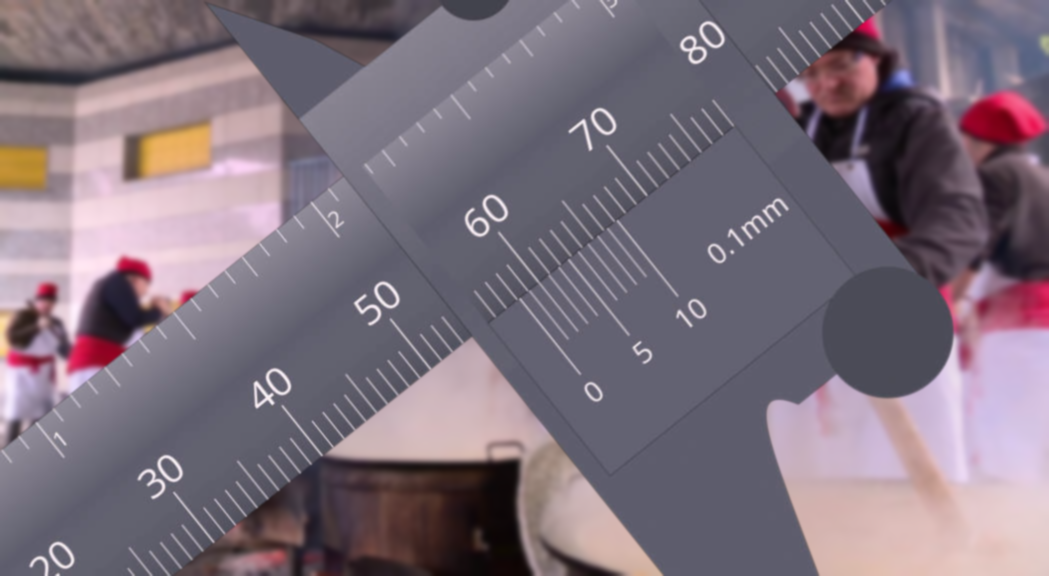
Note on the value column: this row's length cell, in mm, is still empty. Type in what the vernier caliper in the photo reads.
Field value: 58.2 mm
